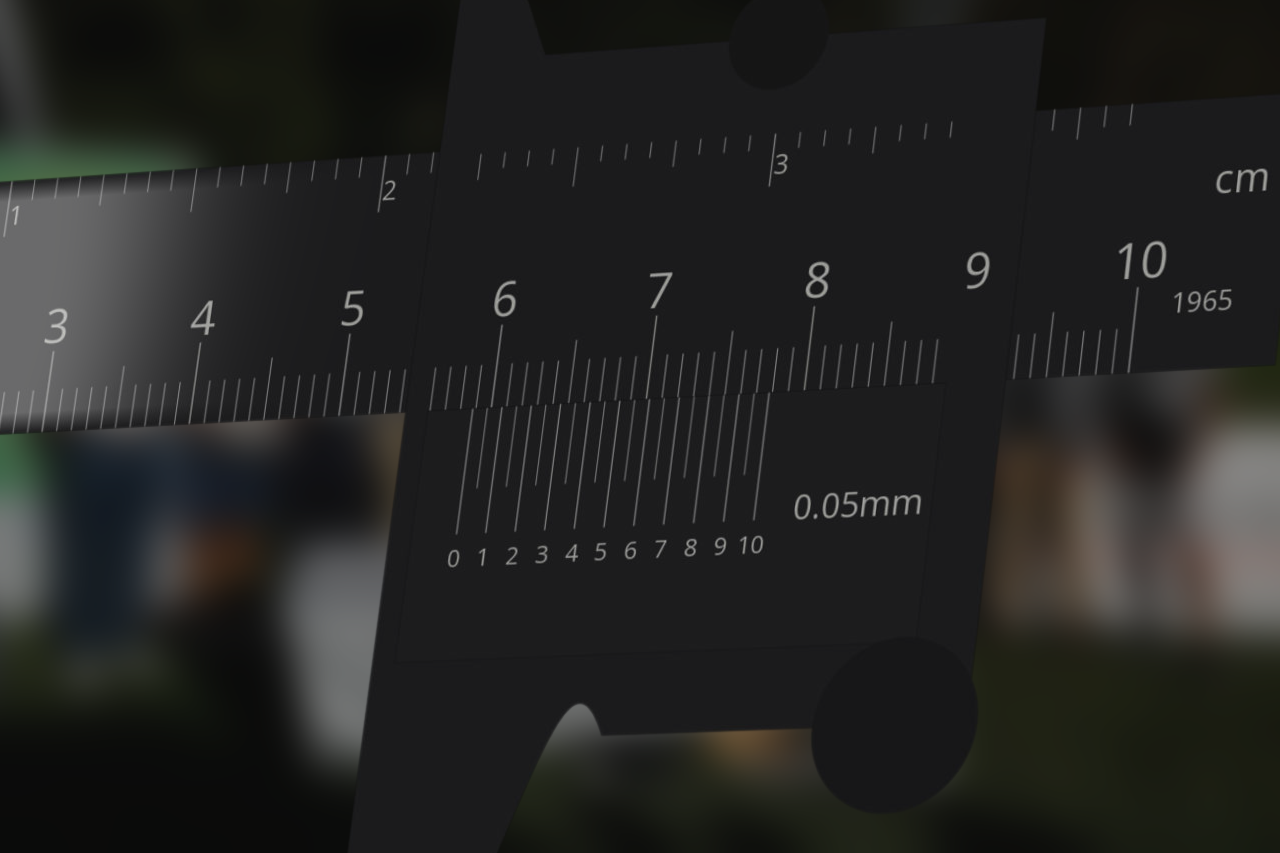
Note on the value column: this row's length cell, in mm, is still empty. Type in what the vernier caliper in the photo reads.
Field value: 58.8 mm
